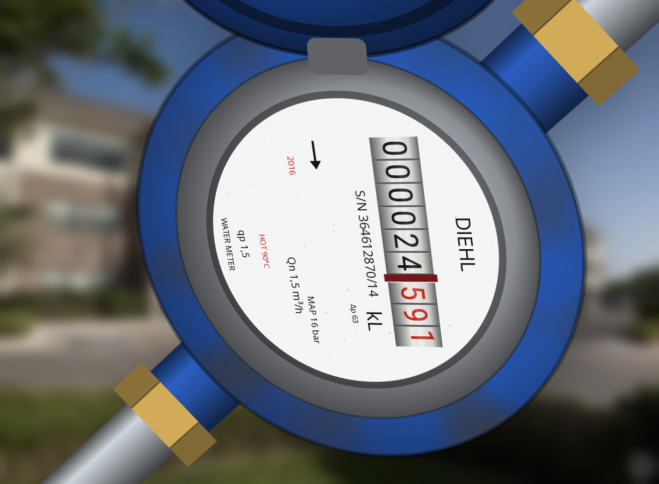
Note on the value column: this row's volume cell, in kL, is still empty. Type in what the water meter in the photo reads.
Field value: 24.591 kL
